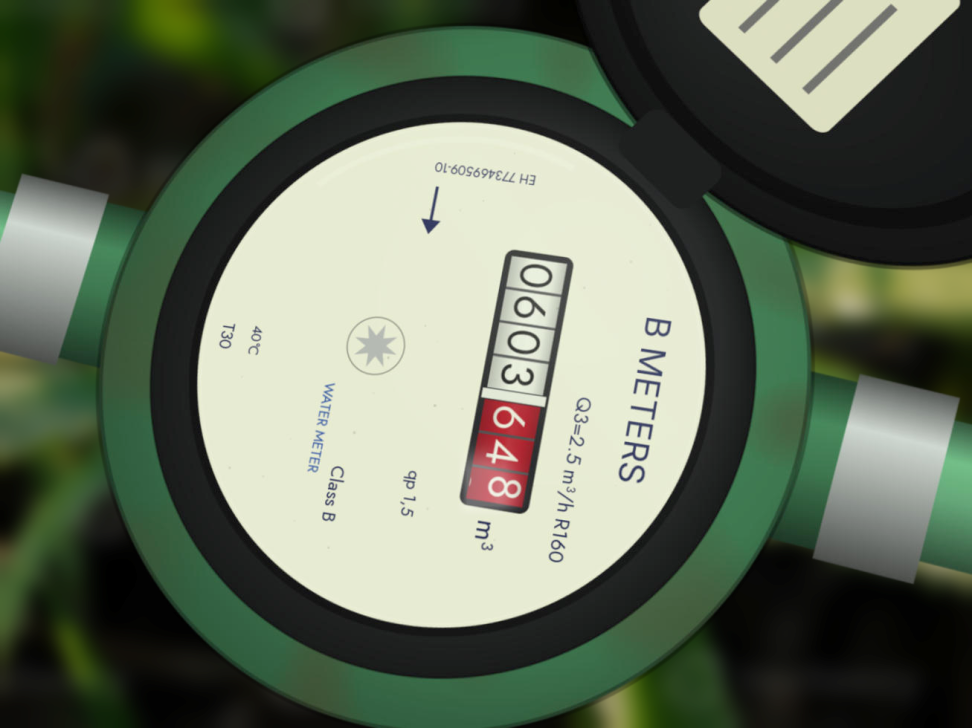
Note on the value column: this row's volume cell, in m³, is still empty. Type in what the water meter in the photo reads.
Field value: 603.648 m³
